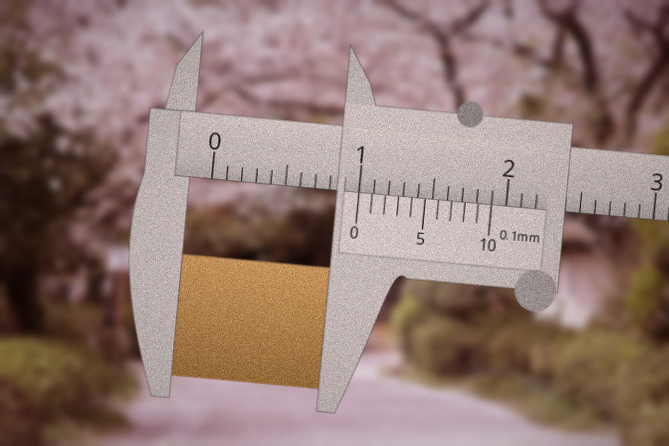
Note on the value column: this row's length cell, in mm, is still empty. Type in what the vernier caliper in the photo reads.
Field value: 10.0 mm
